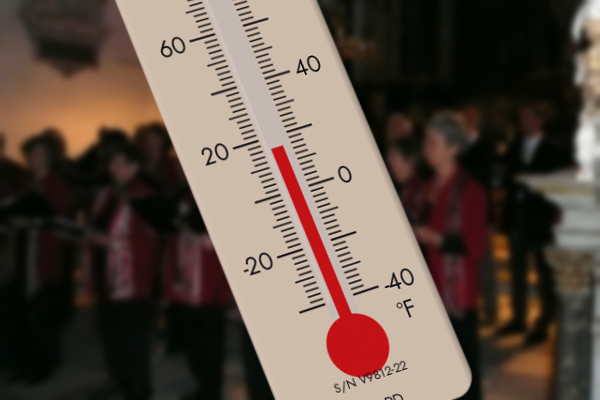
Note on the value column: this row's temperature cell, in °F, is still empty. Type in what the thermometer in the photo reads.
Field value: 16 °F
